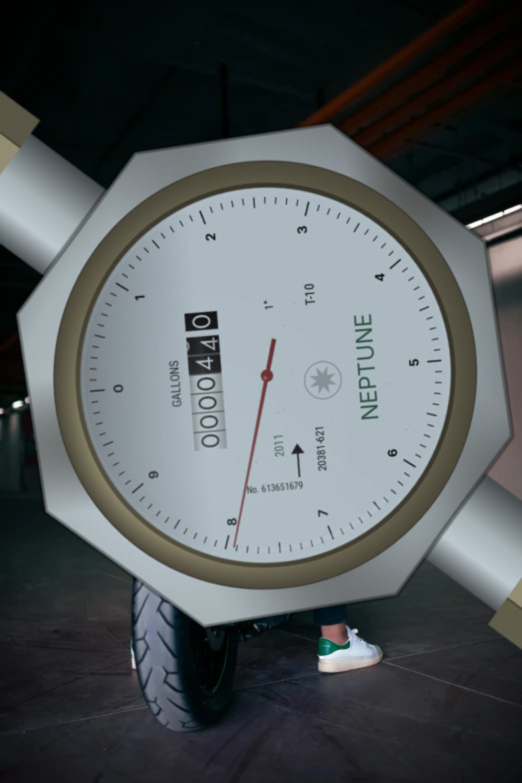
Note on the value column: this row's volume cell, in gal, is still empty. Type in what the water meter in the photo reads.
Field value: 437.9 gal
